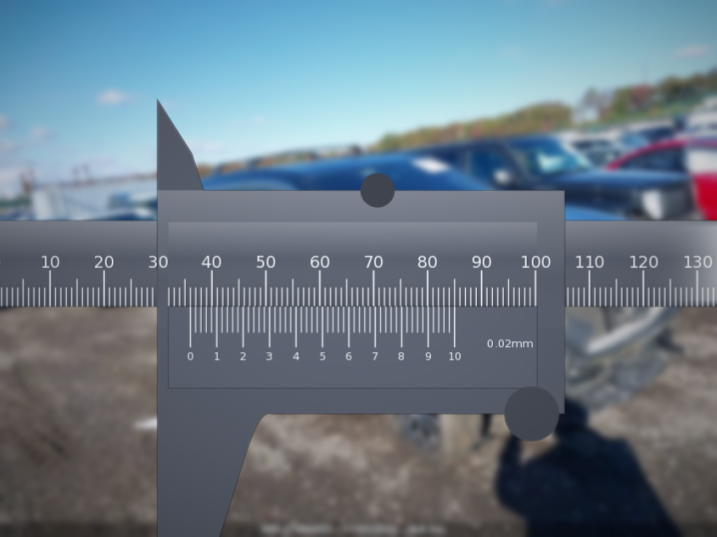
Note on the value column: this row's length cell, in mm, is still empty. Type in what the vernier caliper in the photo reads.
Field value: 36.0 mm
